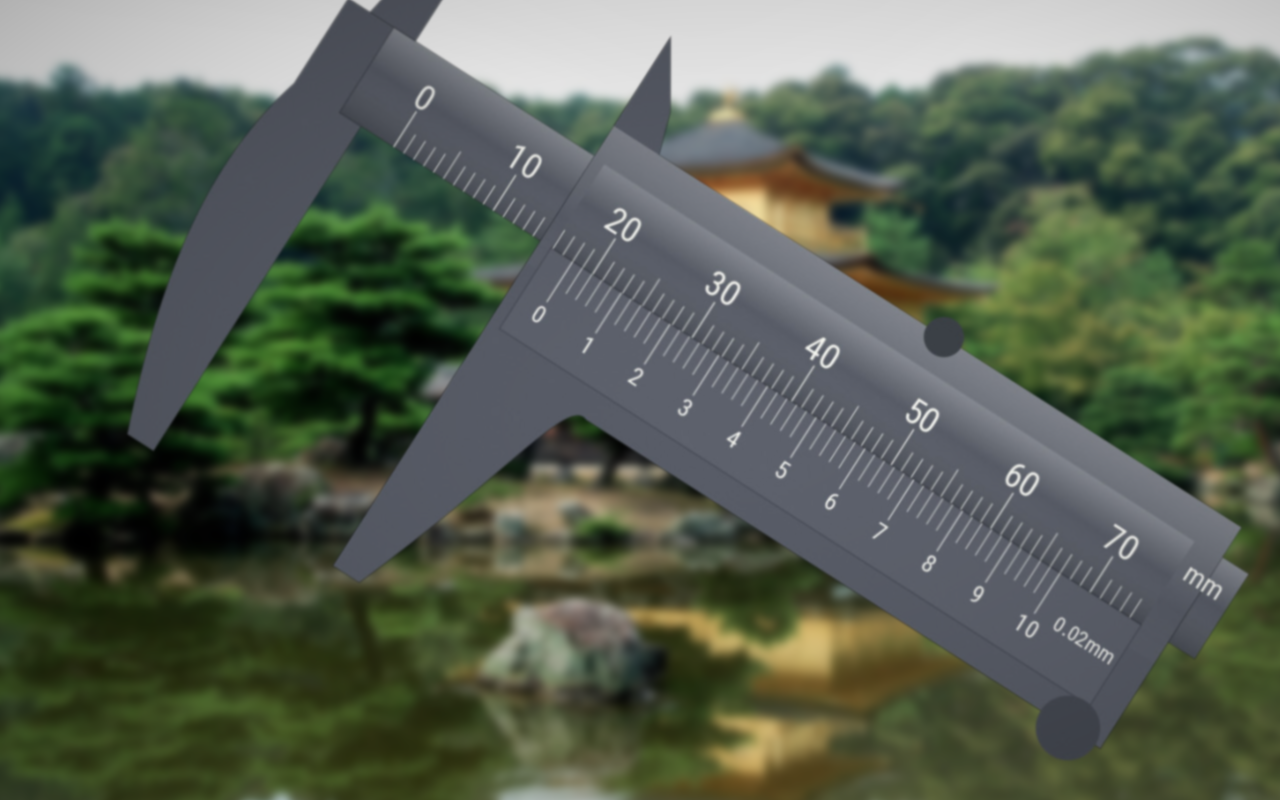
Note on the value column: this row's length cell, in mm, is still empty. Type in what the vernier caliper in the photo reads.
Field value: 18.0 mm
